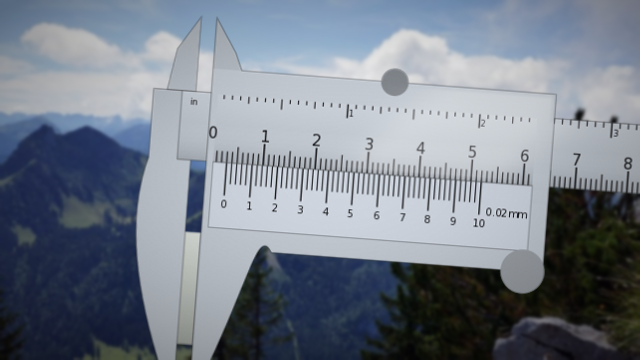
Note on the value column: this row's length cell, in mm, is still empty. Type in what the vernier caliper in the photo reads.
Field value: 3.0 mm
